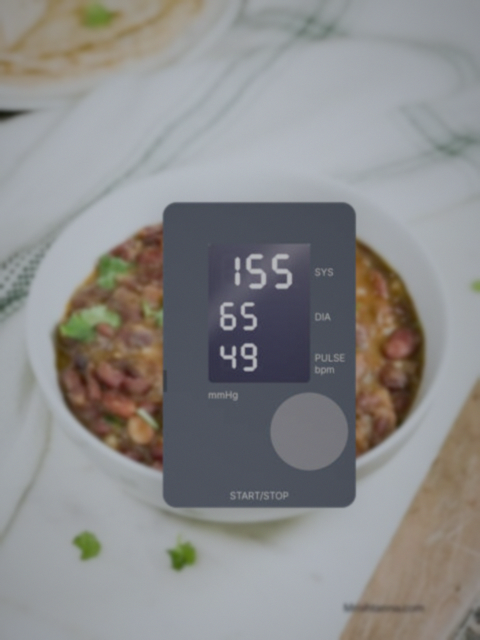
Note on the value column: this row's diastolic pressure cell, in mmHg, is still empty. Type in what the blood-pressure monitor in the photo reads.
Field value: 65 mmHg
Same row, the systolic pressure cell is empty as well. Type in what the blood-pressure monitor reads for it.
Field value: 155 mmHg
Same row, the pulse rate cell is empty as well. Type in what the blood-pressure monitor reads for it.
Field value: 49 bpm
